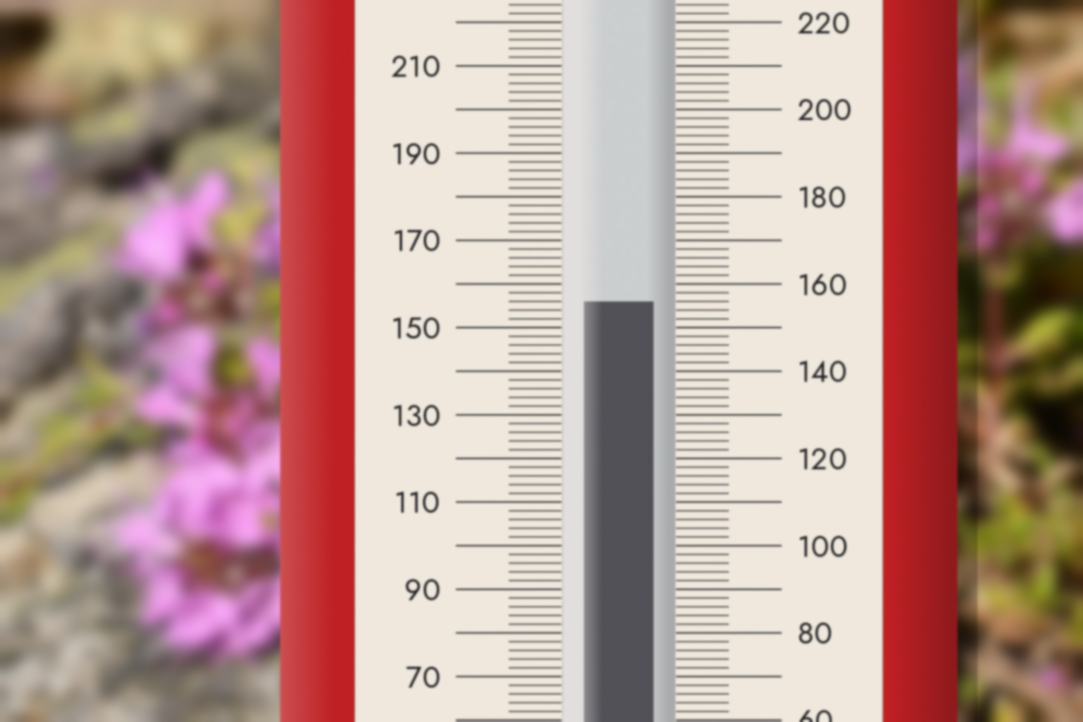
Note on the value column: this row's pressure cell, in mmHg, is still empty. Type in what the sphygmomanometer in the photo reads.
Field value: 156 mmHg
